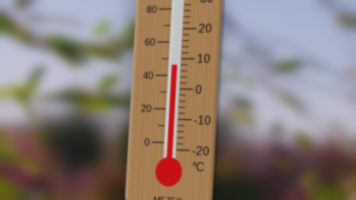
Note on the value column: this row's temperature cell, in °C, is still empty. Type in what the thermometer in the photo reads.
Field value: 8 °C
